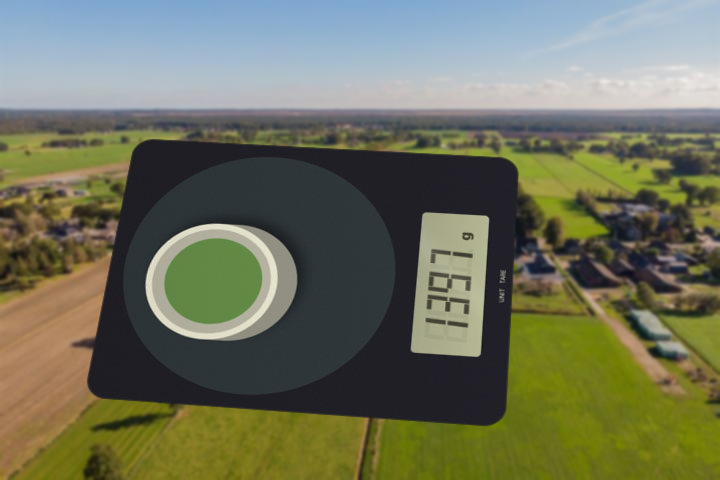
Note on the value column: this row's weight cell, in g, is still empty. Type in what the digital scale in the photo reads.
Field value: 1397 g
